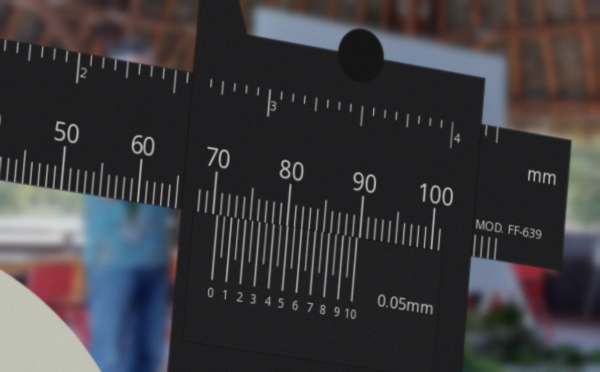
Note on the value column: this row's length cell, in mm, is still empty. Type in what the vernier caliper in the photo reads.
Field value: 70.6 mm
